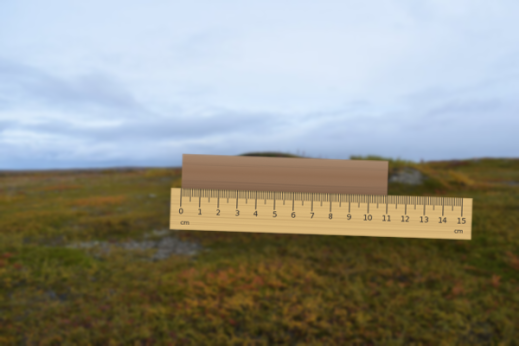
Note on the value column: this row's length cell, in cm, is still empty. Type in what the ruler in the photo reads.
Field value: 11 cm
